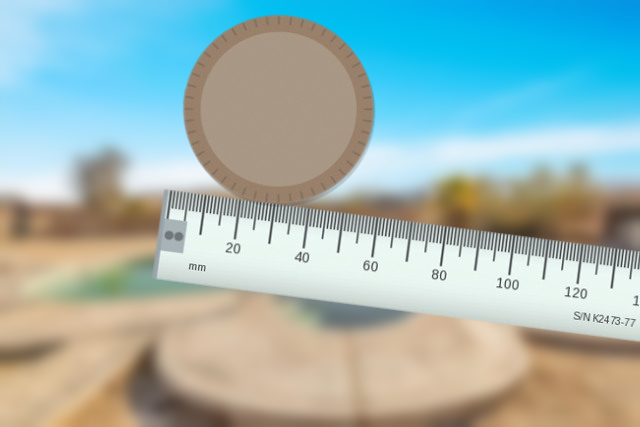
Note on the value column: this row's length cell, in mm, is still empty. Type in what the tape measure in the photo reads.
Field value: 55 mm
